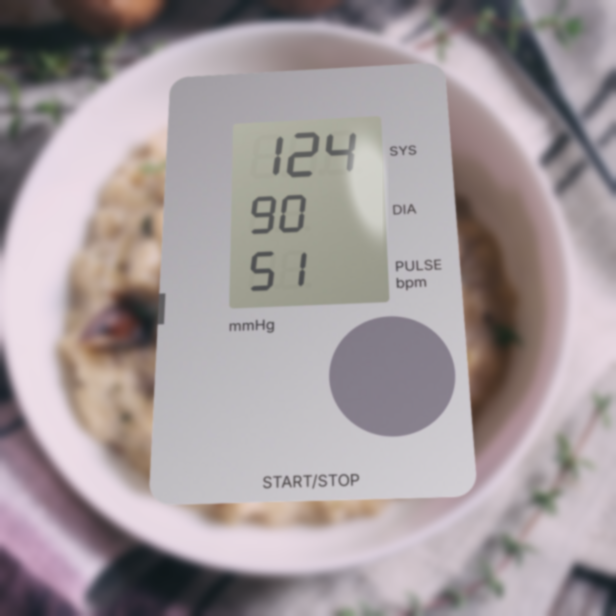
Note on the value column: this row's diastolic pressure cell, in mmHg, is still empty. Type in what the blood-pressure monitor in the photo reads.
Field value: 90 mmHg
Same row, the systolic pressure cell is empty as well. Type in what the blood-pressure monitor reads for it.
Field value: 124 mmHg
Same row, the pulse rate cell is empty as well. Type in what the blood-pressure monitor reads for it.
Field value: 51 bpm
